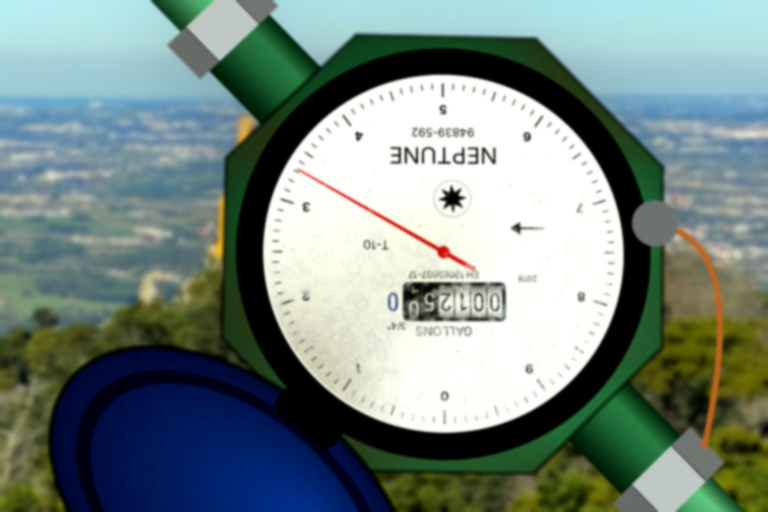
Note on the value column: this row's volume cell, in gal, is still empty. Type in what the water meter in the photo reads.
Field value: 12503.3 gal
